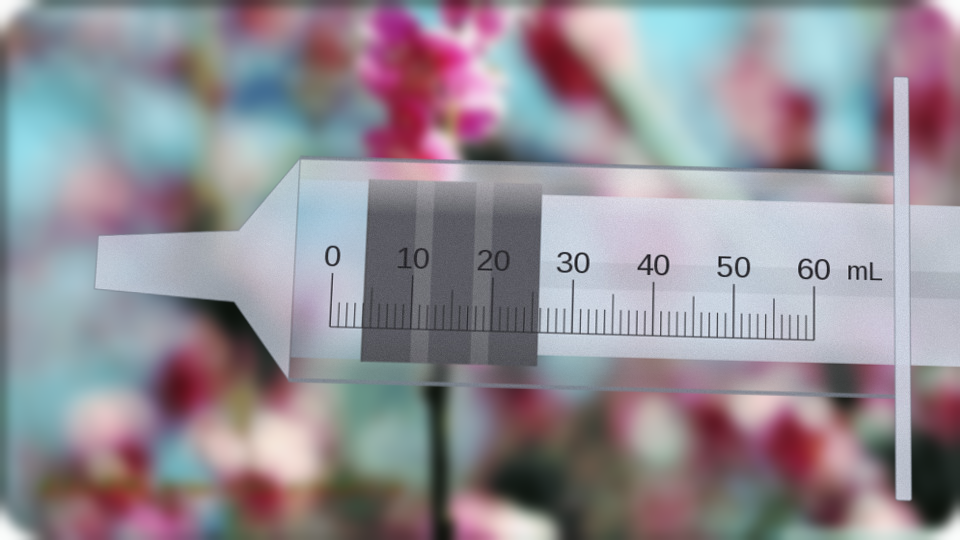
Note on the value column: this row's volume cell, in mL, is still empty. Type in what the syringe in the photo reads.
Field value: 4 mL
